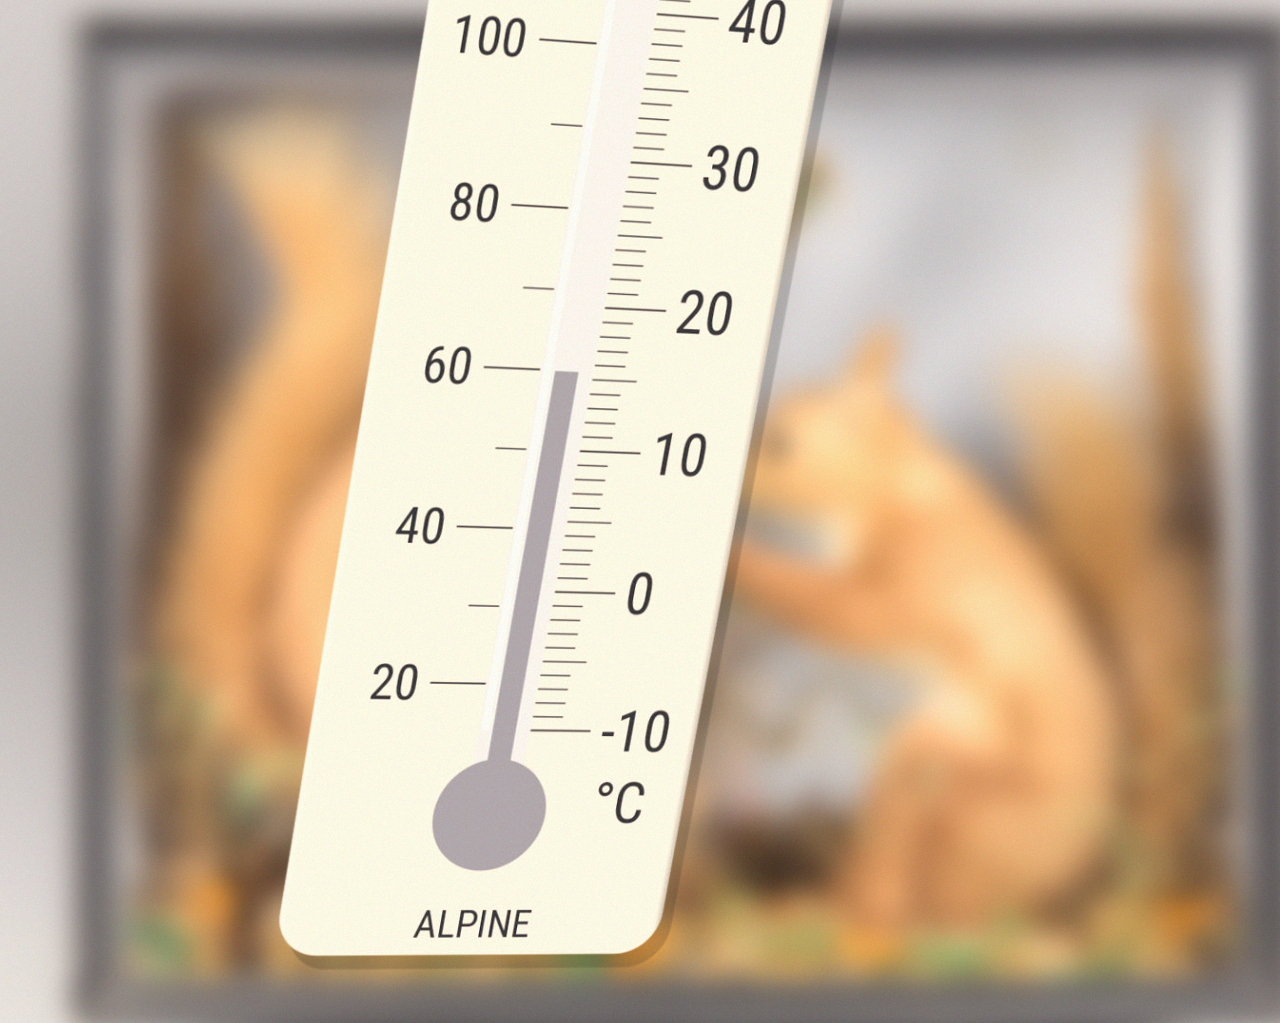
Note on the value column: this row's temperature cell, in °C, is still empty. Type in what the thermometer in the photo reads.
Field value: 15.5 °C
